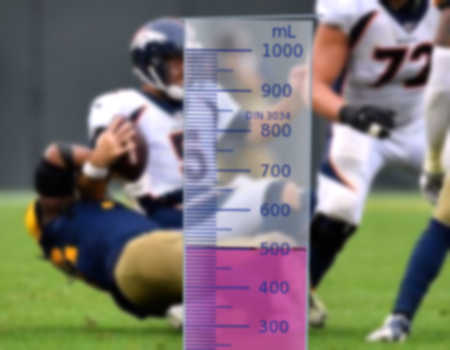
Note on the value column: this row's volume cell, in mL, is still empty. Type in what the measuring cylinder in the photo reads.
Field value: 500 mL
